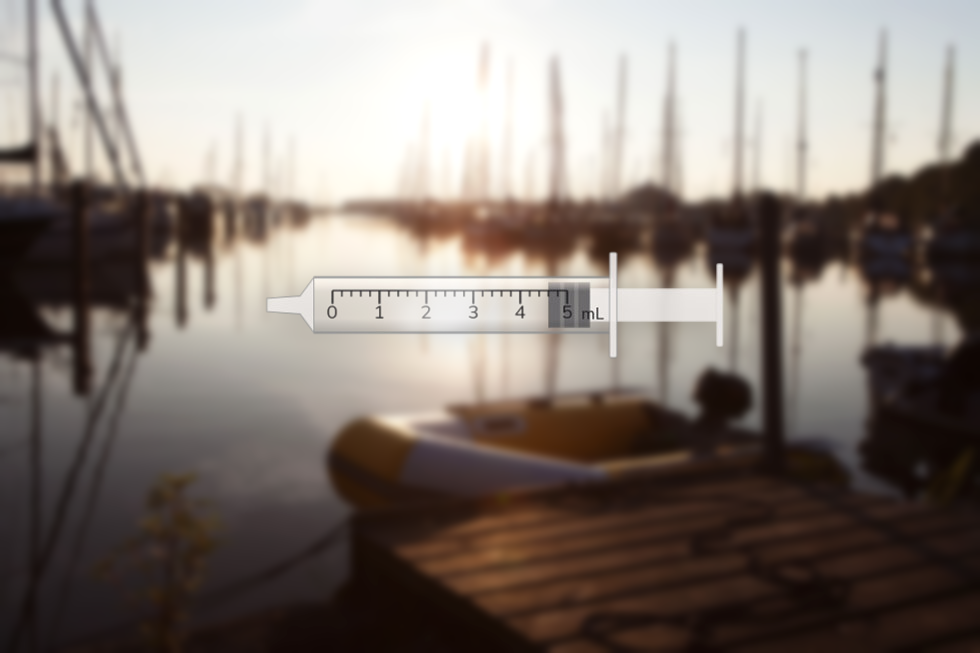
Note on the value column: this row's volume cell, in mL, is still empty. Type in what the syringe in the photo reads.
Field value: 4.6 mL
